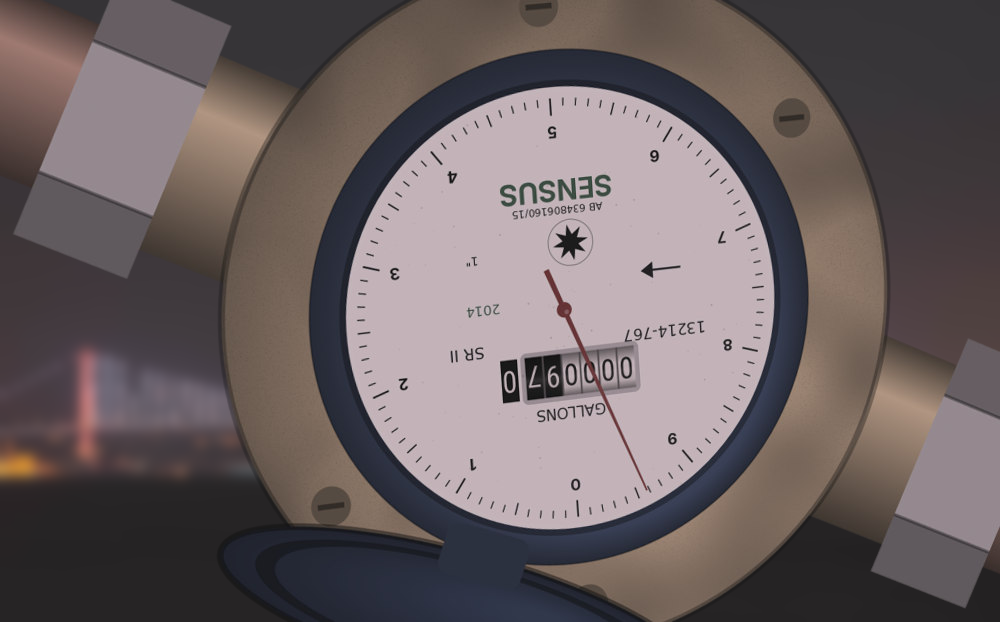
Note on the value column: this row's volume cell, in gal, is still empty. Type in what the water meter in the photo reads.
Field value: 969.4 gal
